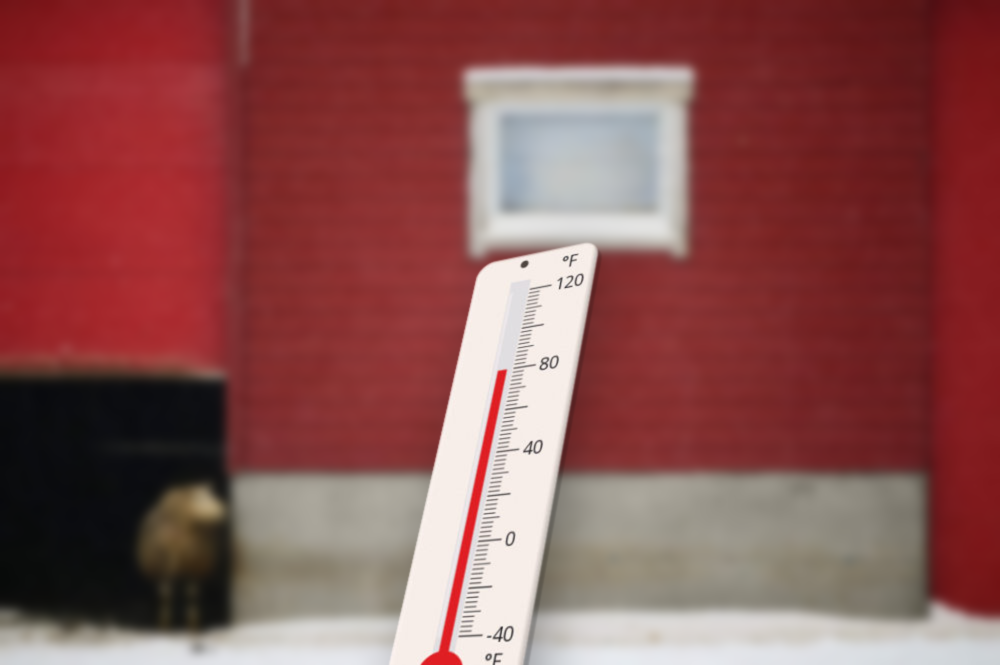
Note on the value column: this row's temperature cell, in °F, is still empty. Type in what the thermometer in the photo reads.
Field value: 80 °F
